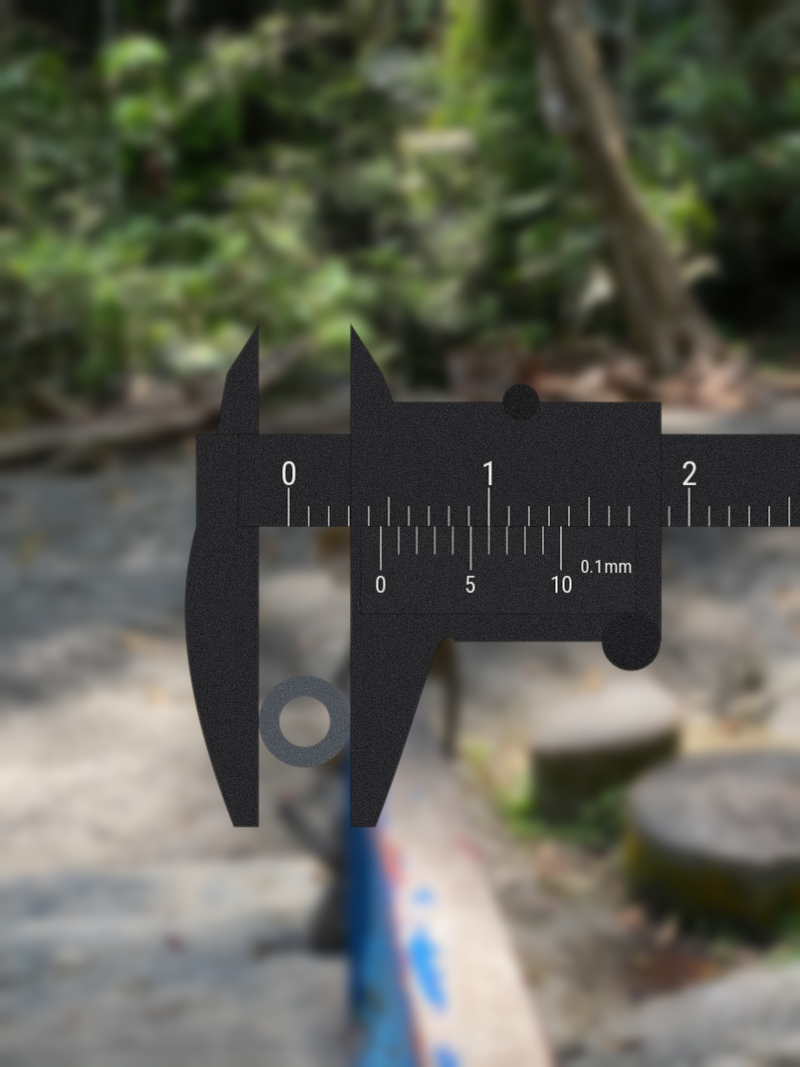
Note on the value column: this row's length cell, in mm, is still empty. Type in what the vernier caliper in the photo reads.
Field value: 4.6 mm
